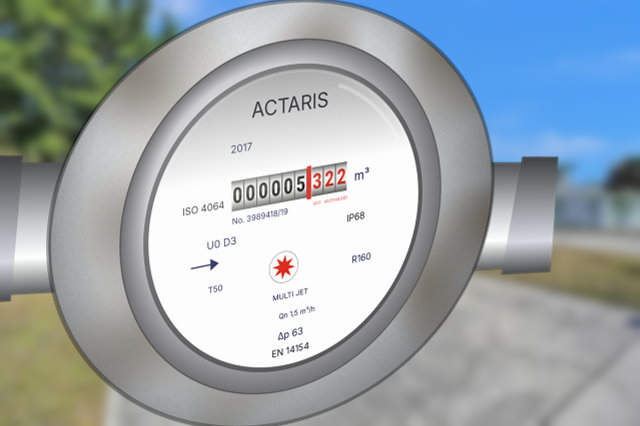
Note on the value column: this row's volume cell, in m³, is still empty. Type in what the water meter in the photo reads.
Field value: 5.322 m³
